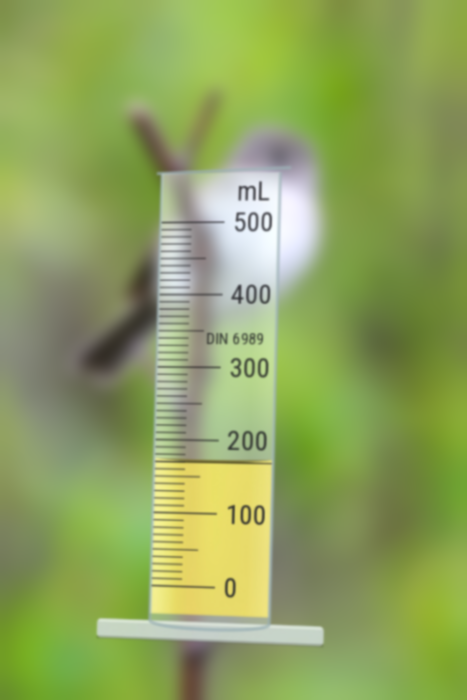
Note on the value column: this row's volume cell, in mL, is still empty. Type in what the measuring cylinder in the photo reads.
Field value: 170 mL
